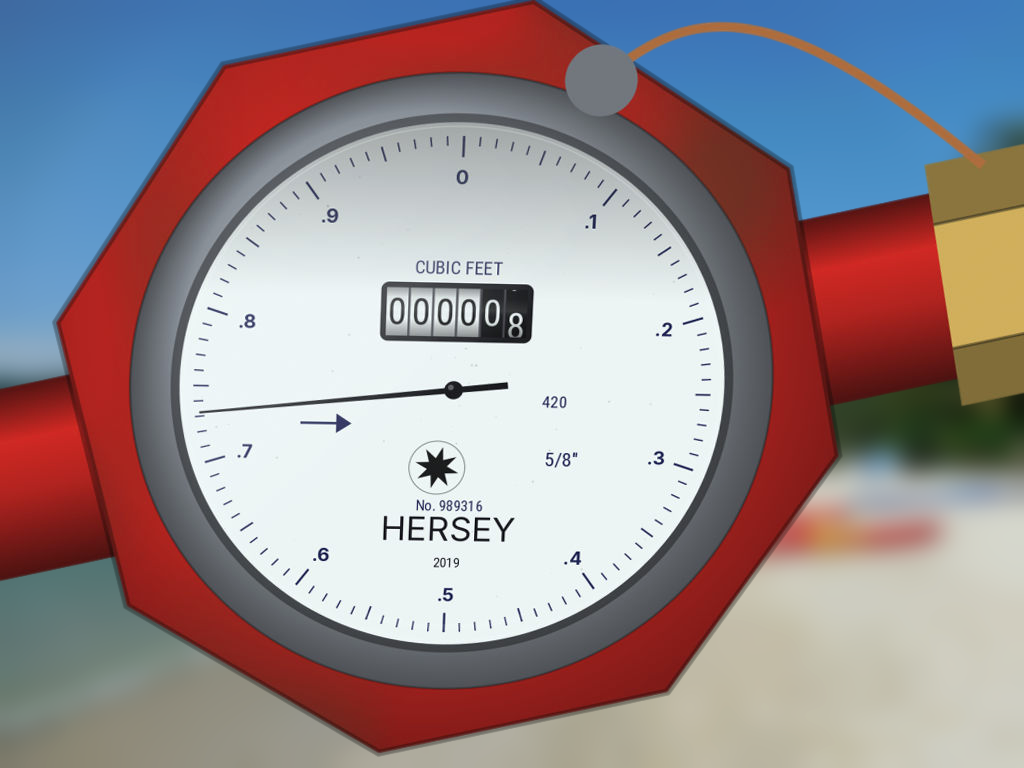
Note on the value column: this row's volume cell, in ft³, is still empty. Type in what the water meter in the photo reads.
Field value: 7.73 ft³
